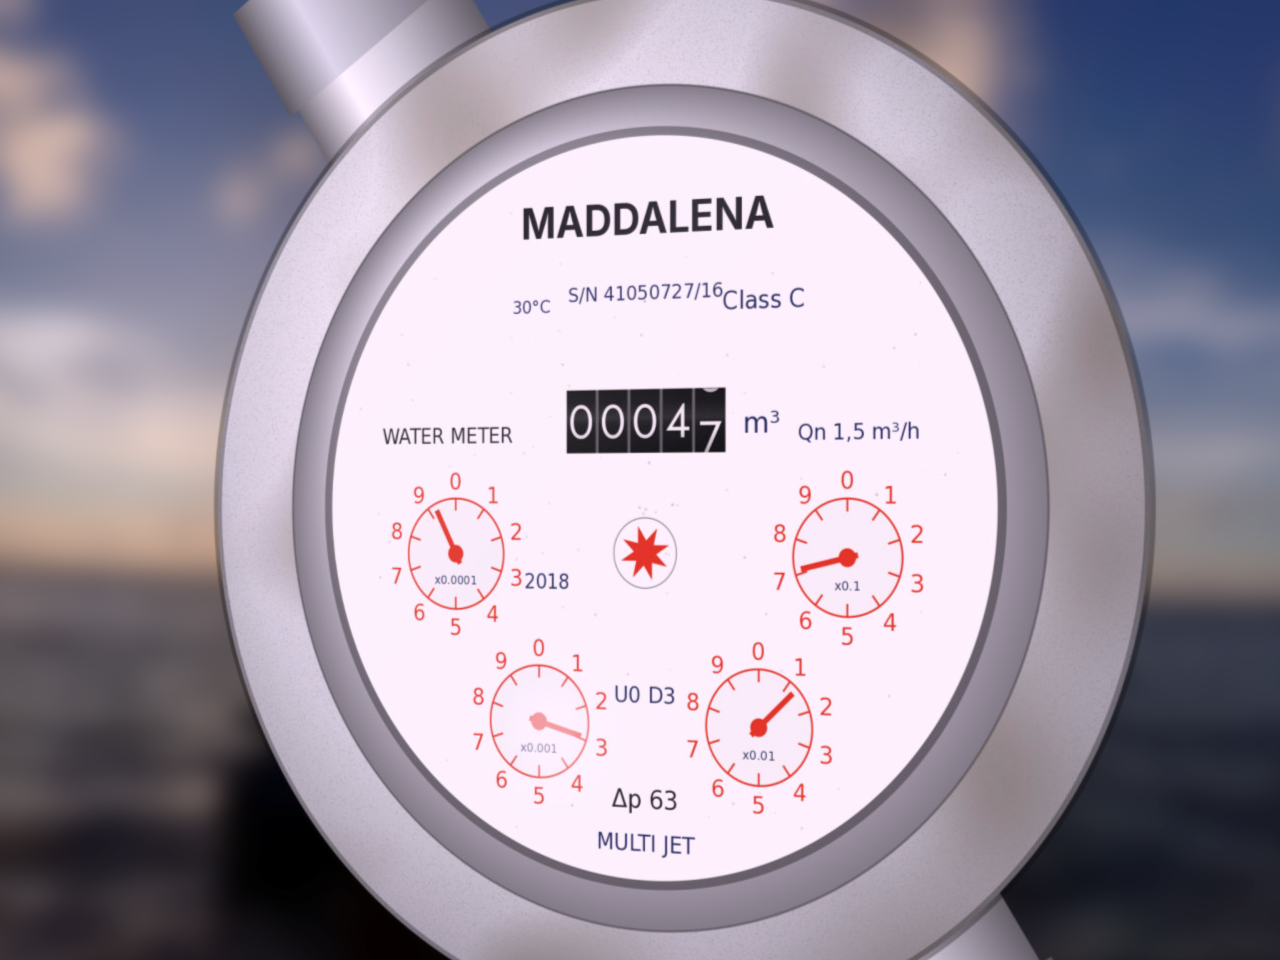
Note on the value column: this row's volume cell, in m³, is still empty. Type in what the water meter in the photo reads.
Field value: 46.7129 m³
